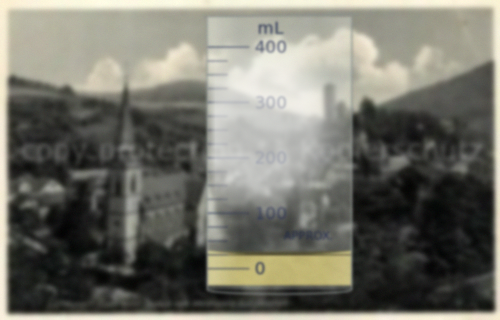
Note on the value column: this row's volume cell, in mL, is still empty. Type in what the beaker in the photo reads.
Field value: 25 mL
